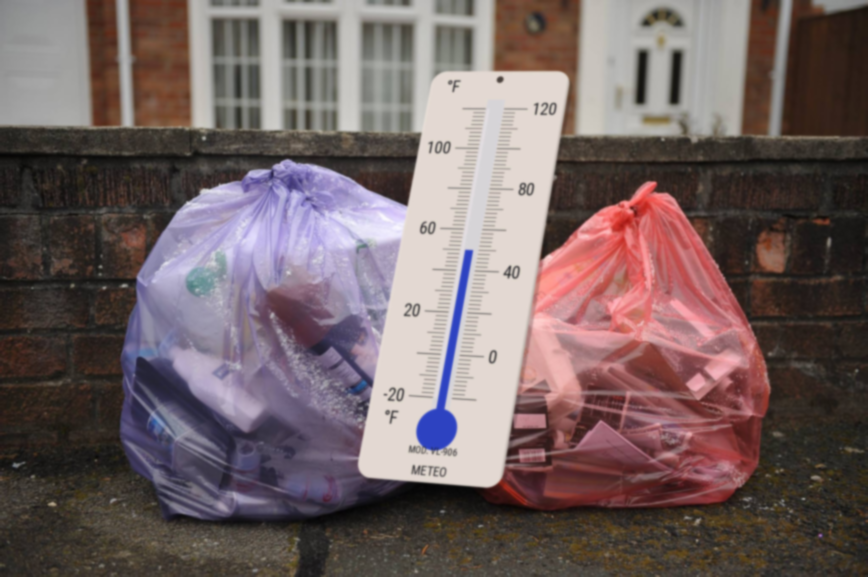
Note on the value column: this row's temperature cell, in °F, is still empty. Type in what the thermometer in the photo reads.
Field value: 50 °F
